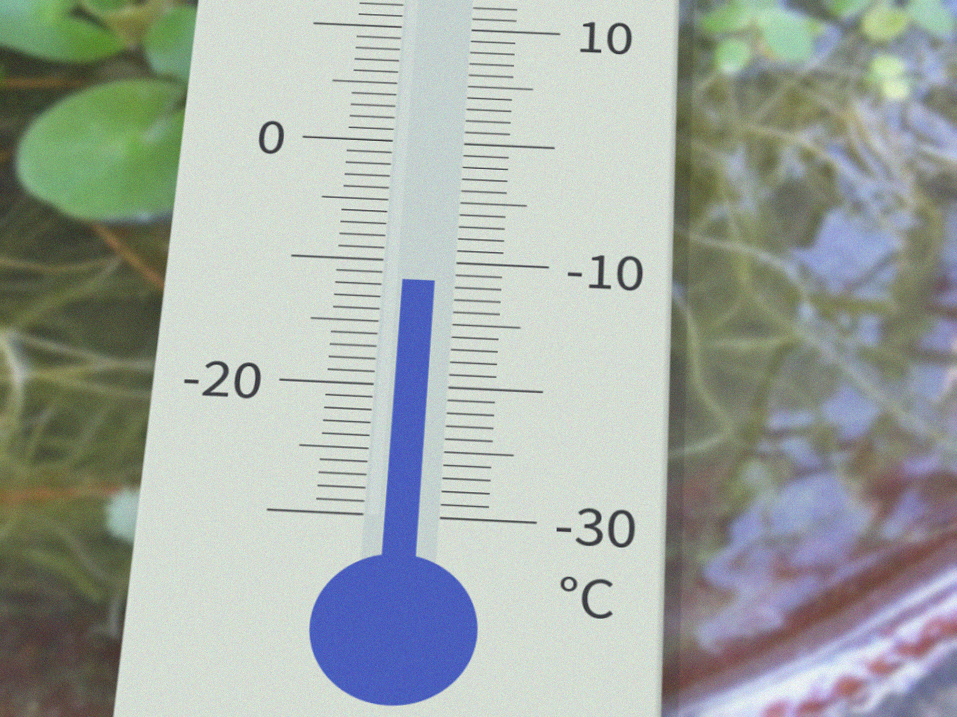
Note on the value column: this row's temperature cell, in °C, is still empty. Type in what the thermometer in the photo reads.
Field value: -11.5 °C
